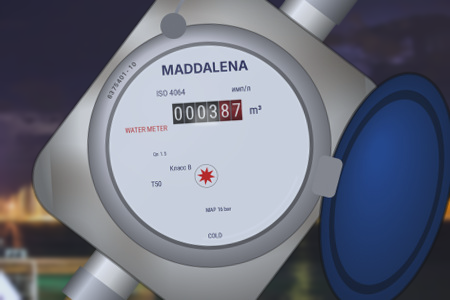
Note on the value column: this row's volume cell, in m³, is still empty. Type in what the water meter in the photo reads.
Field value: 3.87 m³
